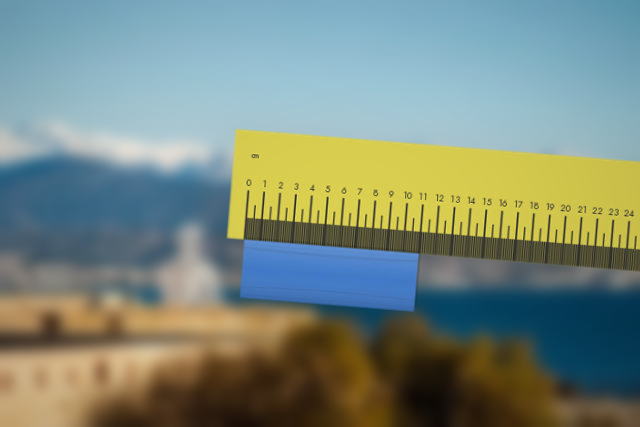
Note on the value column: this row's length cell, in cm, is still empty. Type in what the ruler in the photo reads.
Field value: 11 cm
